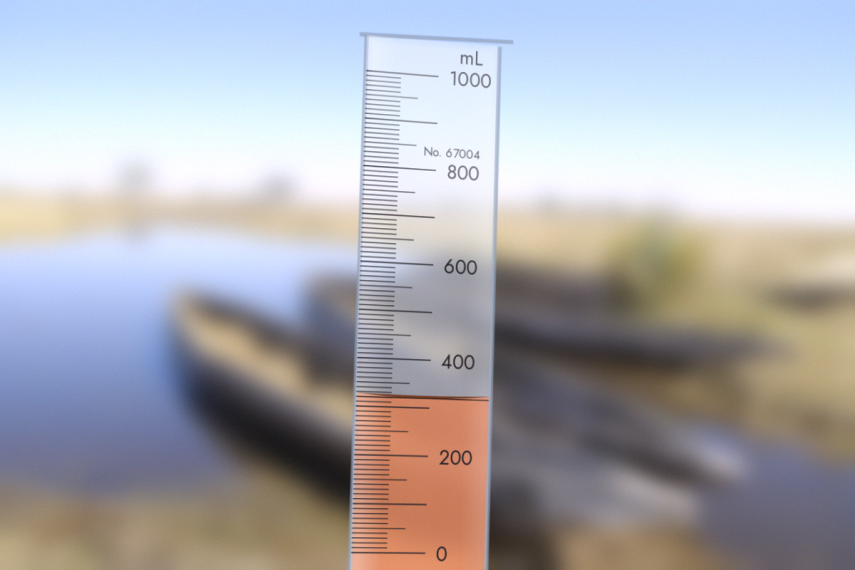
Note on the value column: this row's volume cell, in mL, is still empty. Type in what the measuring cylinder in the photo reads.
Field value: 320 mL
